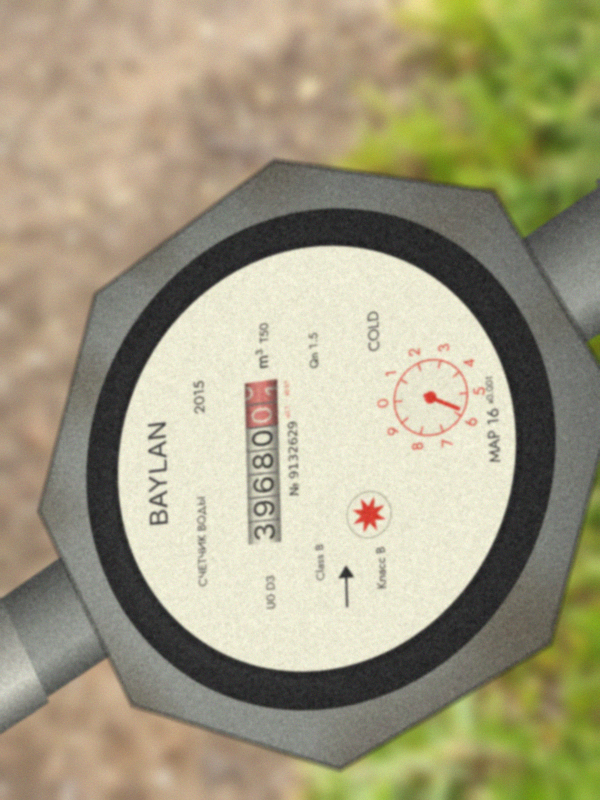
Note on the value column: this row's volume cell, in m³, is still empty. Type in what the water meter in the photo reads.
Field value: 39680.005 m³
